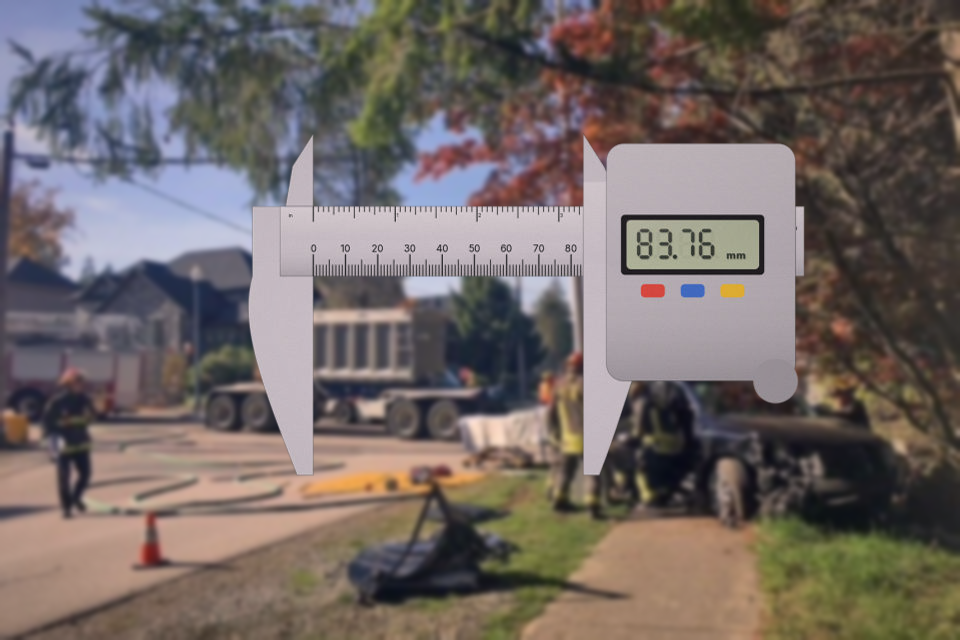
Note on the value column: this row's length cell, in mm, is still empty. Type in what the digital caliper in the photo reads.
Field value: 83.76 mm
